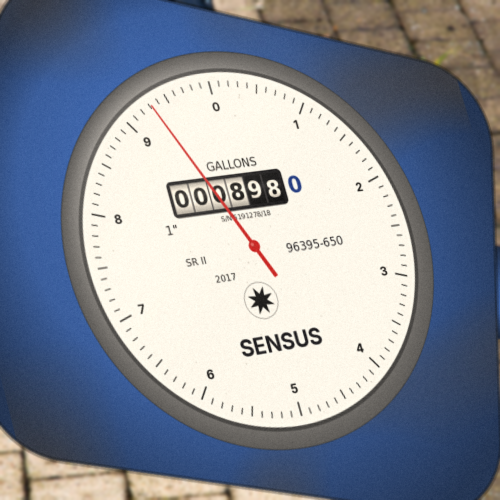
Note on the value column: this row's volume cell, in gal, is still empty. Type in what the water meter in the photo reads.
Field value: 8979.3 gal
